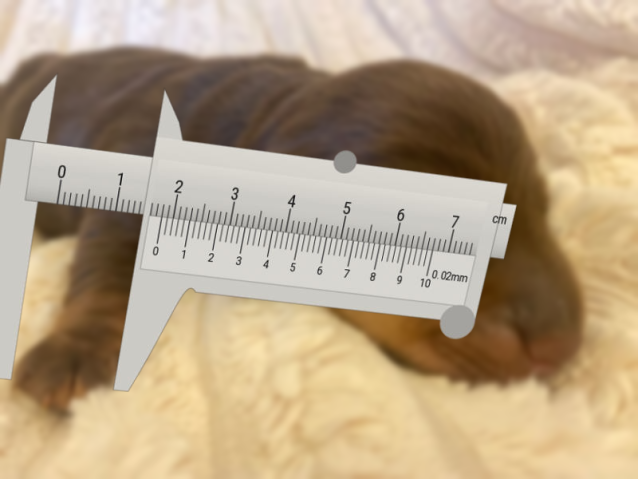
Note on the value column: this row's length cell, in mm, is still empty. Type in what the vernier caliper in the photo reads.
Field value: 18.0 mm
